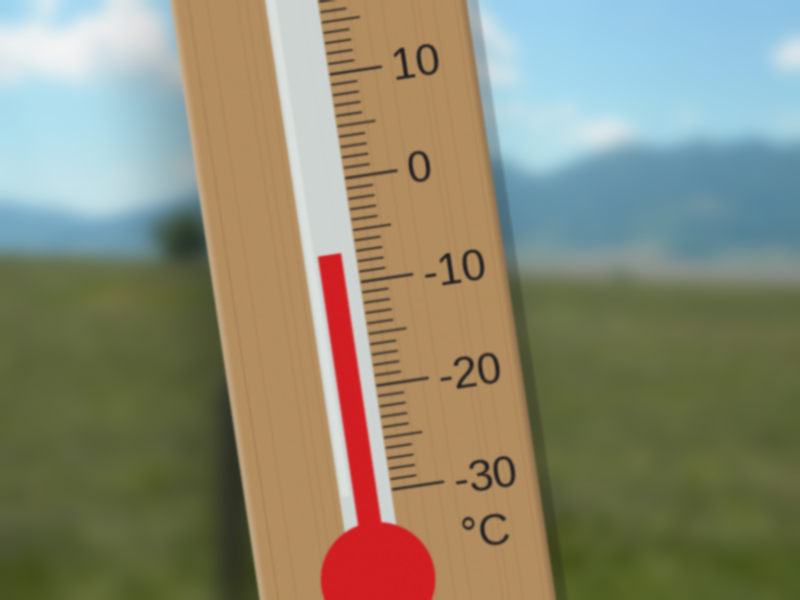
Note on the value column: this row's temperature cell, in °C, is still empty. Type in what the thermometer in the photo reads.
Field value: -7 °C
